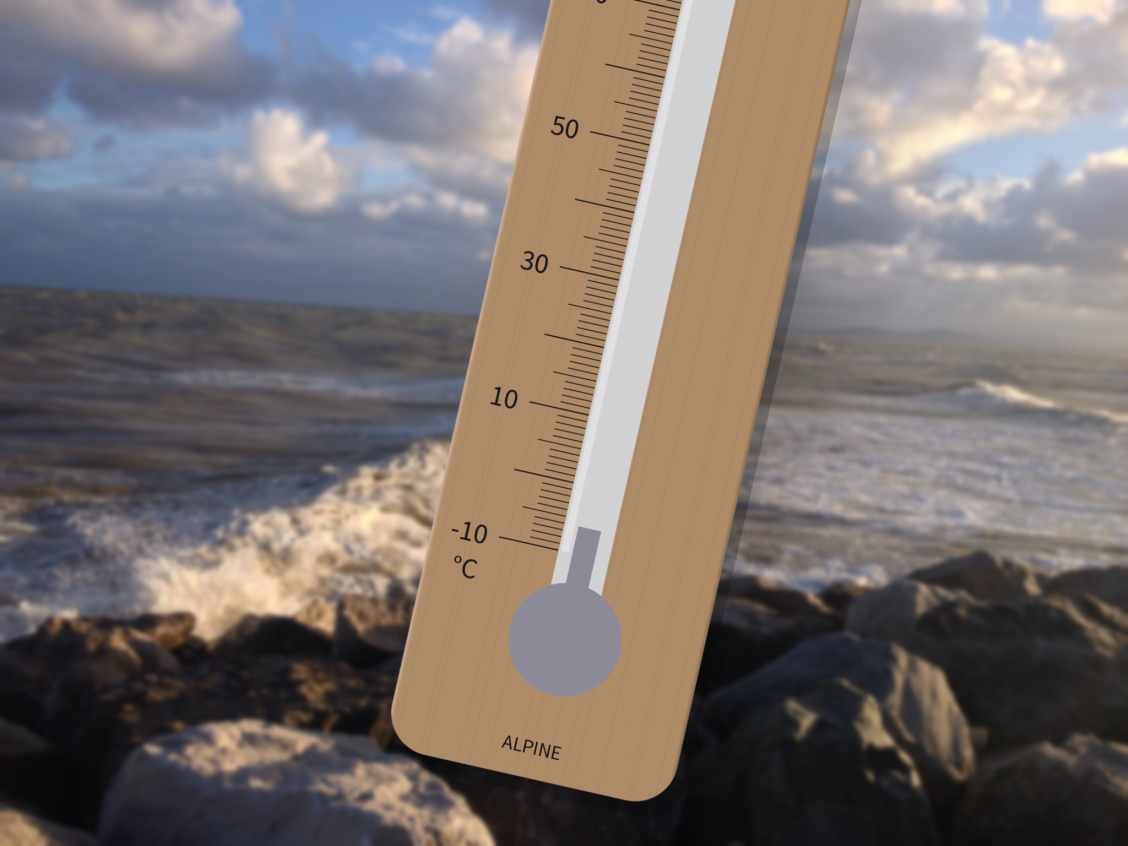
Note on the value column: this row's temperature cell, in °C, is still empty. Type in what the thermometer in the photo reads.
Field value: -6 °C
